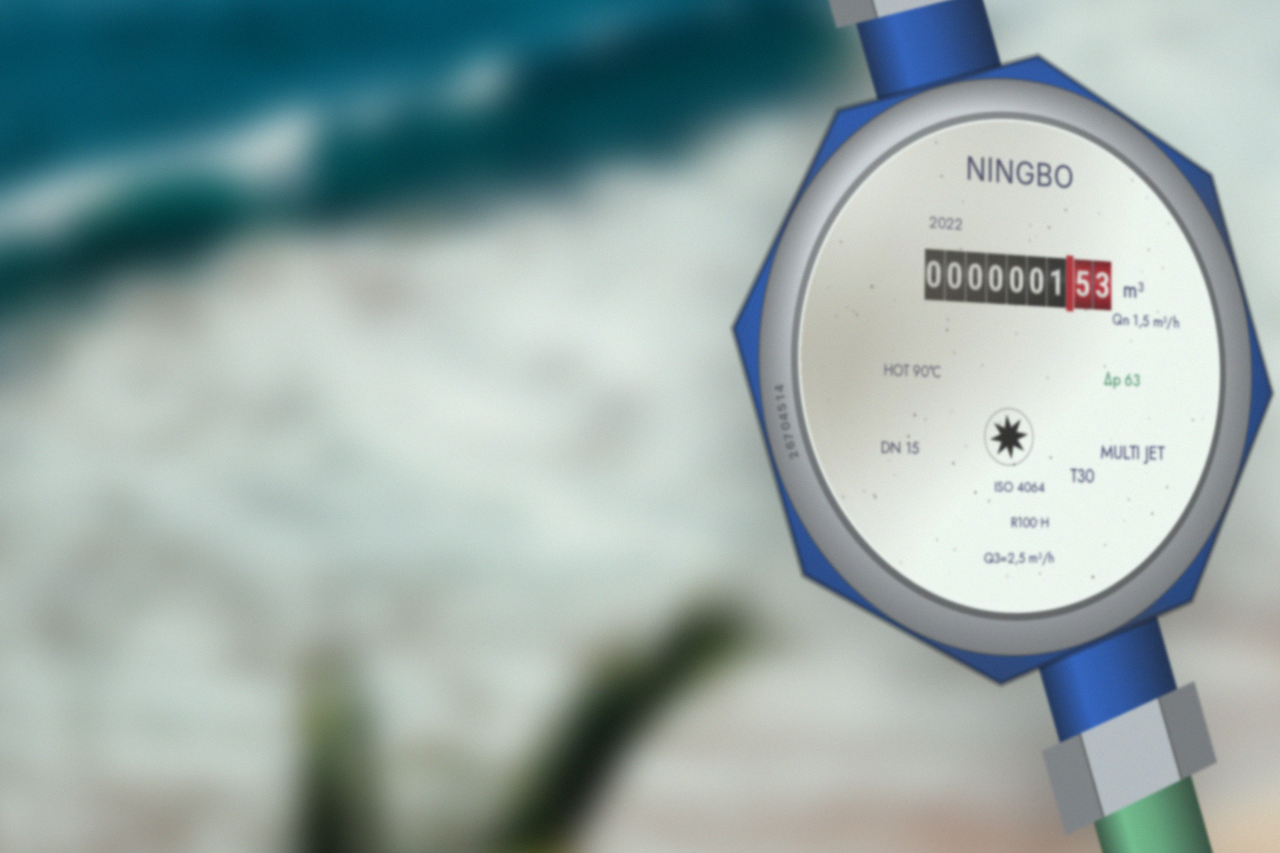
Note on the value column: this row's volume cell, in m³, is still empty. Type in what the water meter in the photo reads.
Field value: 1.53 m³
